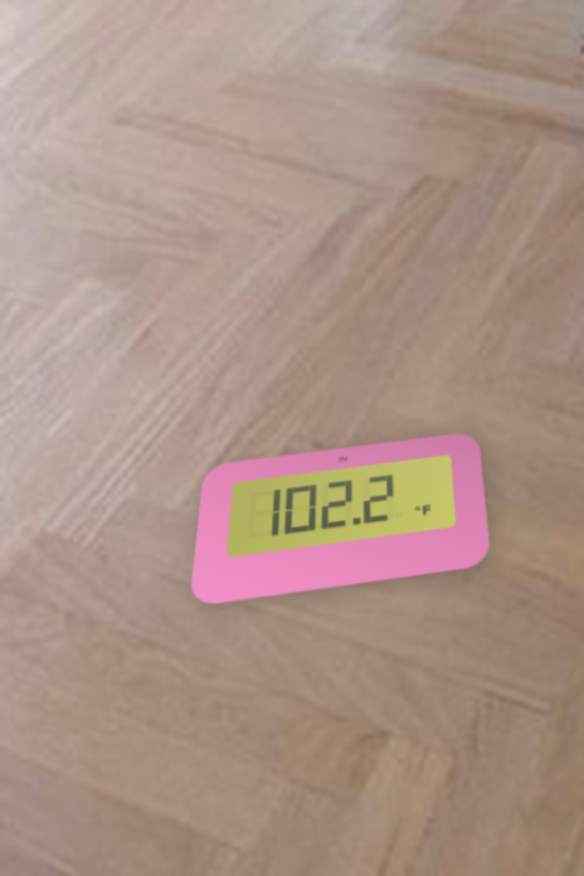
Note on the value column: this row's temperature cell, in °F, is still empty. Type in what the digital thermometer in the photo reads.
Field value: 102.2 °F
